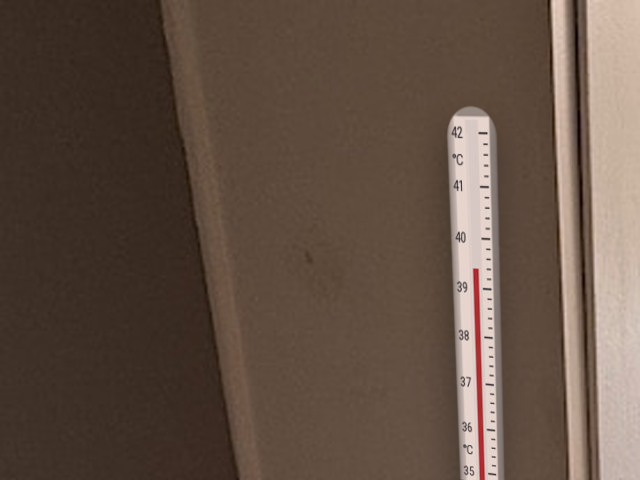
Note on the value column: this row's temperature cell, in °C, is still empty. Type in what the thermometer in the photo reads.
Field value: 39.4 °C
